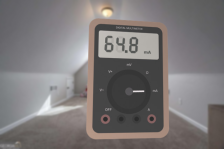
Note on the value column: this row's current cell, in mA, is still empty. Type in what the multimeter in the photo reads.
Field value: 64.8 mA
